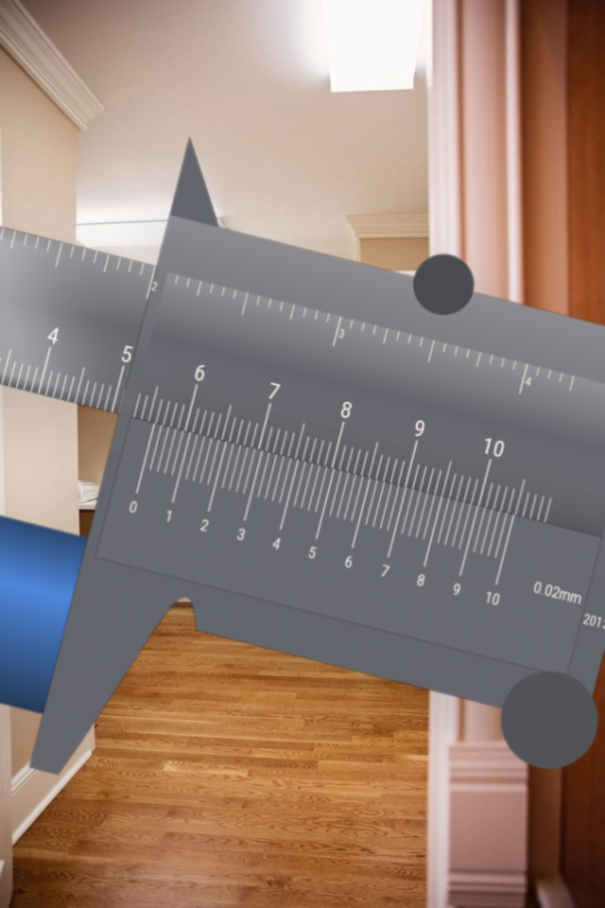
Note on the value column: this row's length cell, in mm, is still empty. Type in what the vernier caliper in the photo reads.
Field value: 55.8 mm
